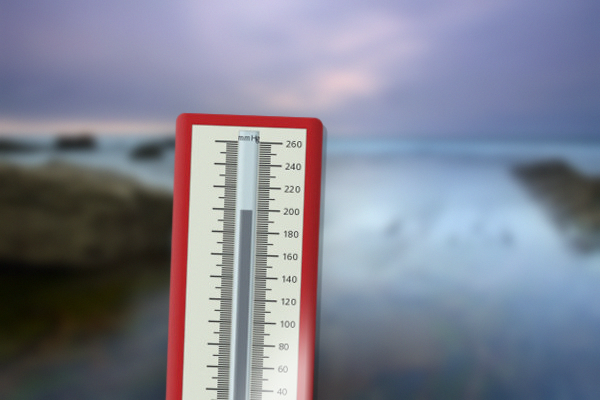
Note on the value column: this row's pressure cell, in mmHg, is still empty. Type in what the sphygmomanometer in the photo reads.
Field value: 200 mmHg
